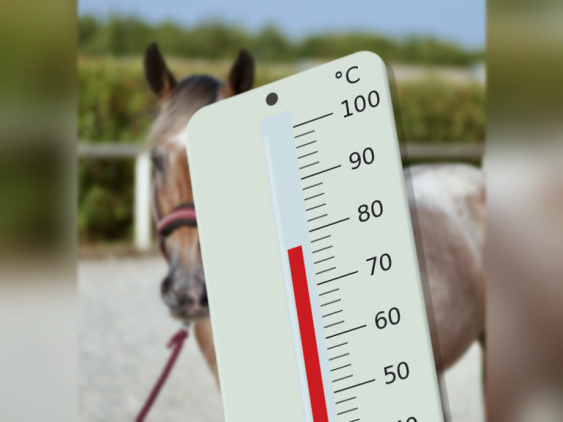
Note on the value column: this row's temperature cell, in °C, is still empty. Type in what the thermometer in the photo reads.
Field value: 78 °C
